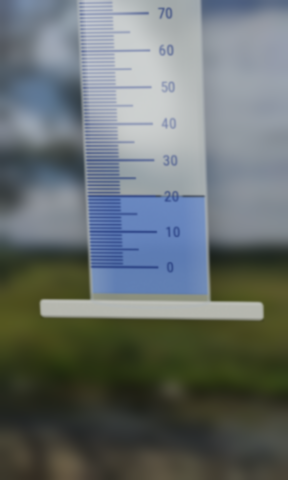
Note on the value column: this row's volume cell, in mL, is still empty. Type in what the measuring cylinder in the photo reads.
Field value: 20 mL
